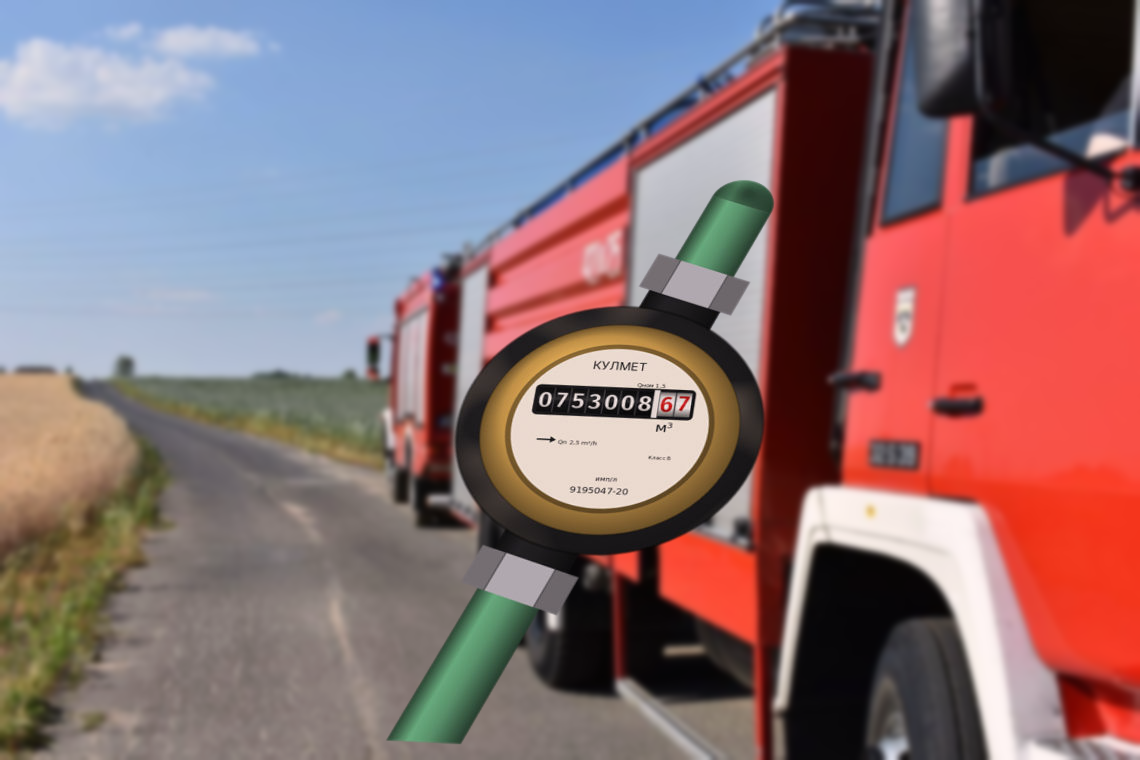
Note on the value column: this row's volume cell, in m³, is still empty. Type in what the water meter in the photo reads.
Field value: 753008.67 m³
